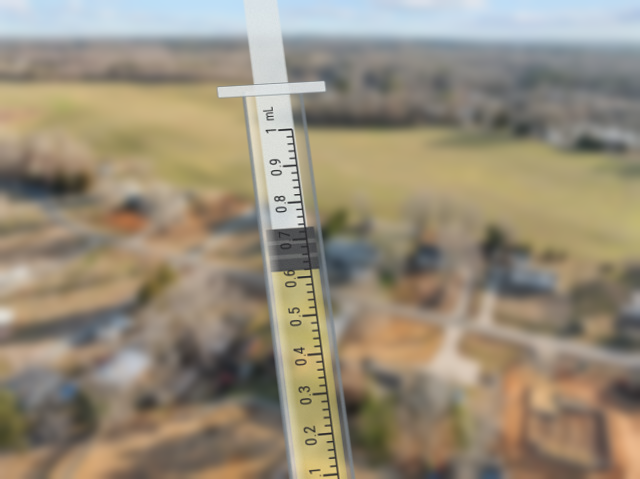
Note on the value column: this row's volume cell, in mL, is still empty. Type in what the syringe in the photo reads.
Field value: 0.62 mL
